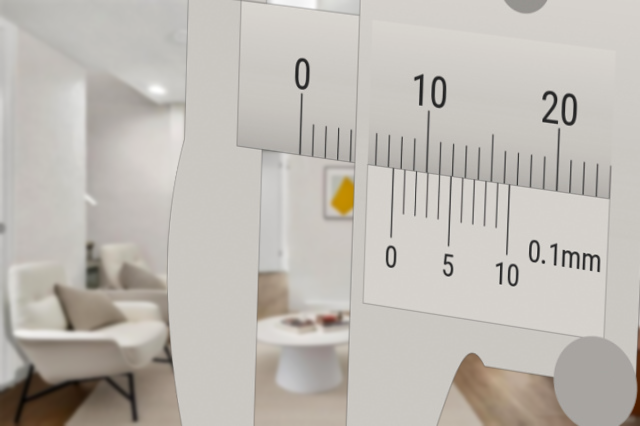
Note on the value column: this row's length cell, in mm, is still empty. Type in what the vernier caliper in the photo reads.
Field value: 7.4 mm
